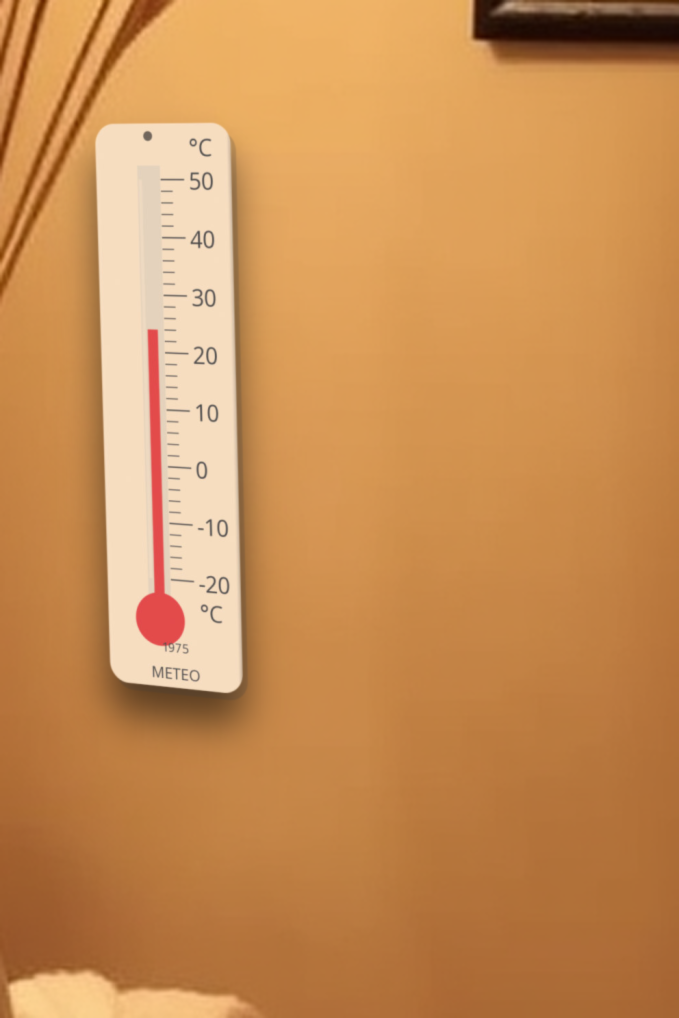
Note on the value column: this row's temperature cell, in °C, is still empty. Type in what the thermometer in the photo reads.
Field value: 24 °C
